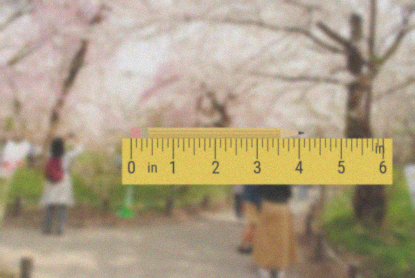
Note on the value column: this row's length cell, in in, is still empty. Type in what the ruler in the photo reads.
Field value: 4.125 in
